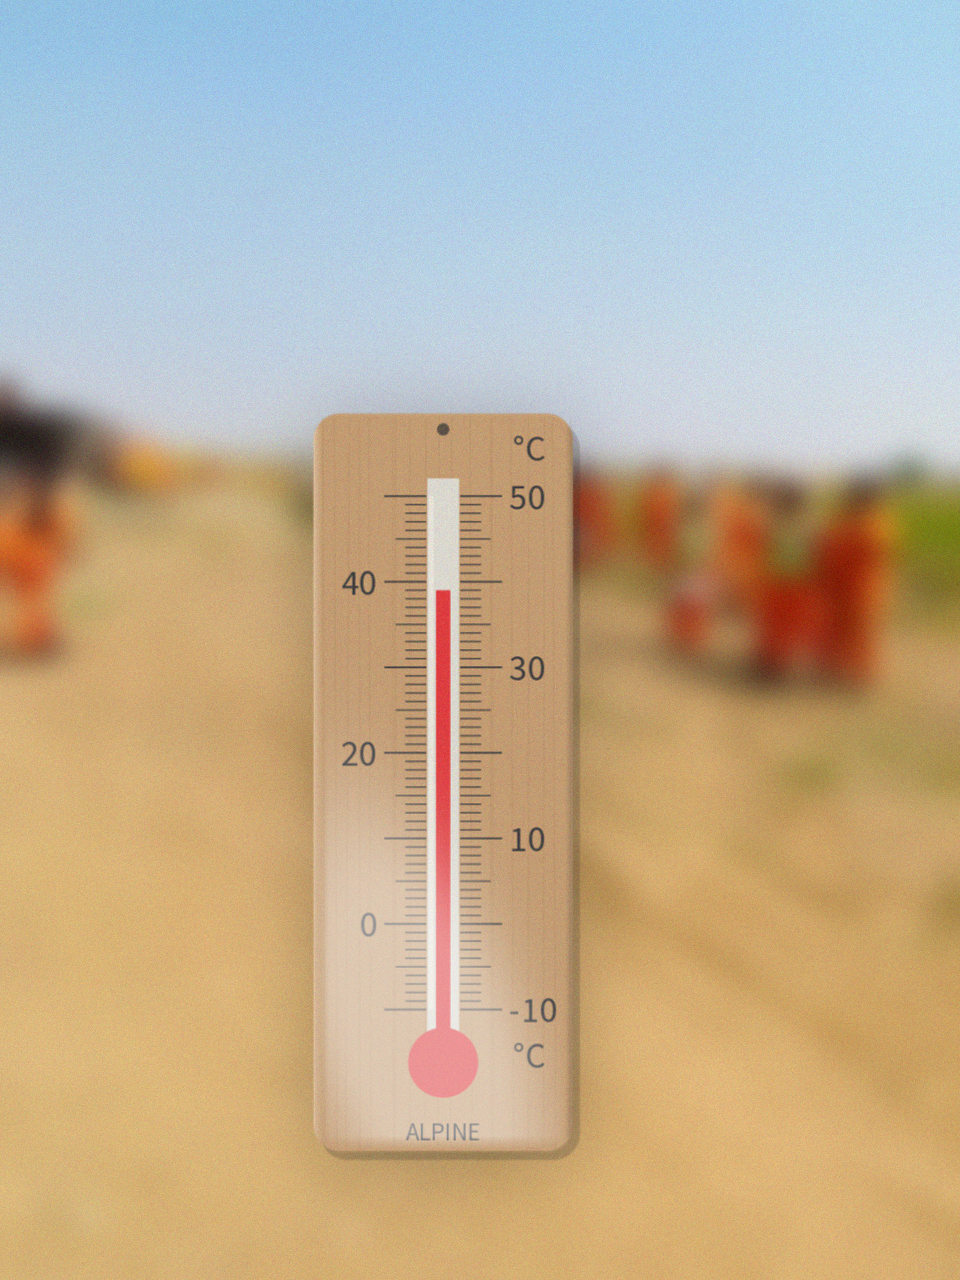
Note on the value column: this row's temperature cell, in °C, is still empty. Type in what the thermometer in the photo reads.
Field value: 39 °C
